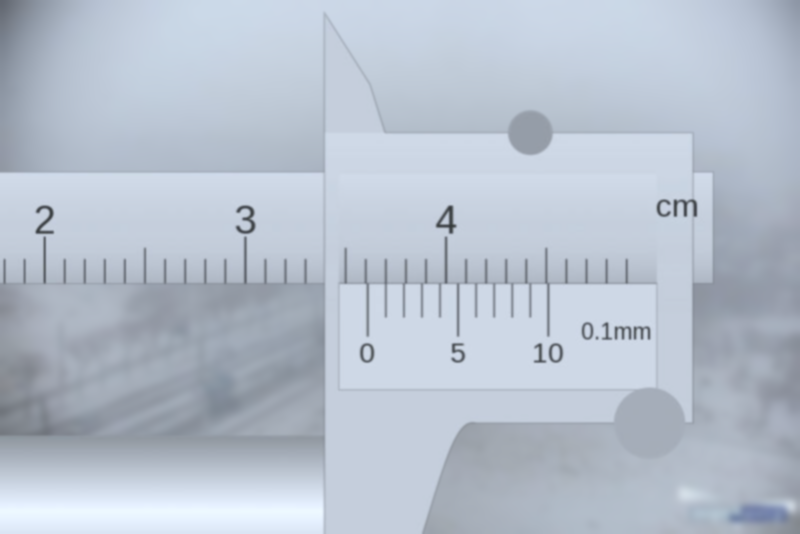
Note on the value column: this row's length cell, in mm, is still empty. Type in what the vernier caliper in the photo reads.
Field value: 36.1 mm
